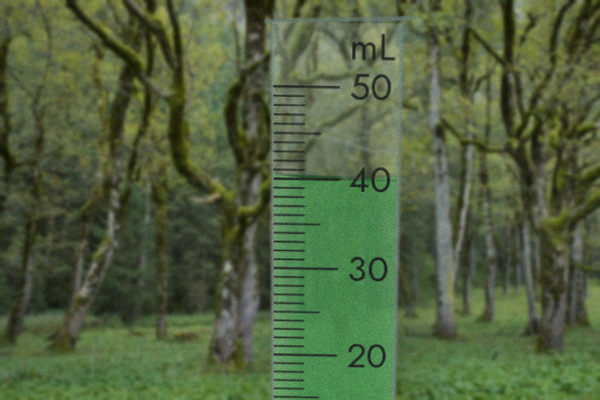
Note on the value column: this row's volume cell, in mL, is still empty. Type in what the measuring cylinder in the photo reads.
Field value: 40 mL
